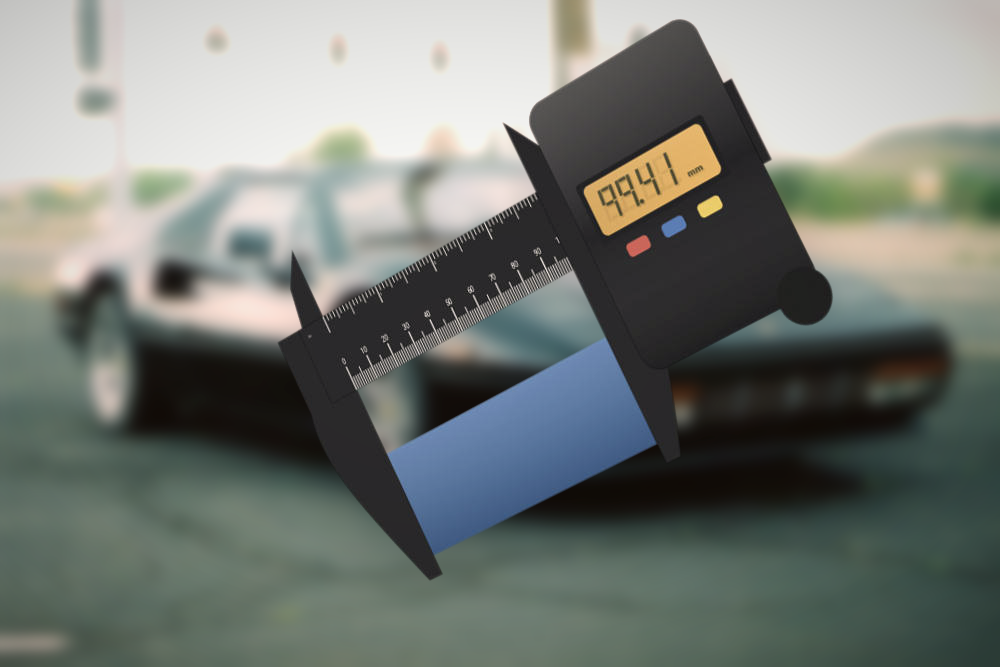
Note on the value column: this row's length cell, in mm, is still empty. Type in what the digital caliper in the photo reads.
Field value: 99.41 mm
